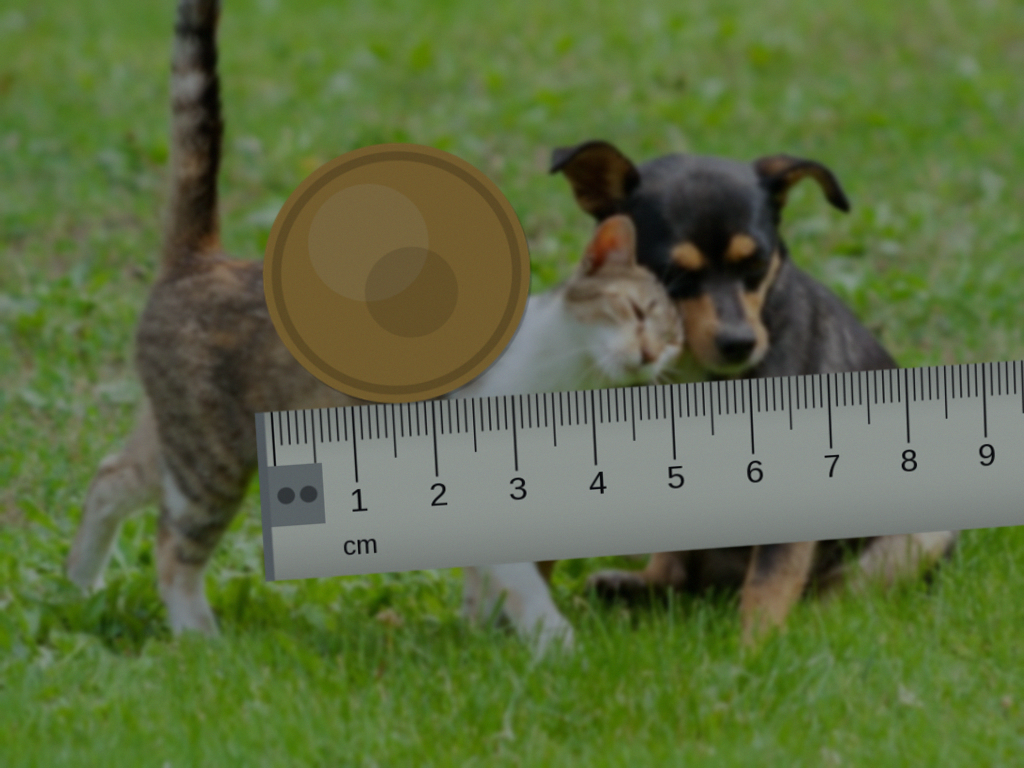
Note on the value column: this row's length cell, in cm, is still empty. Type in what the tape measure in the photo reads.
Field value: 3.3 cm
